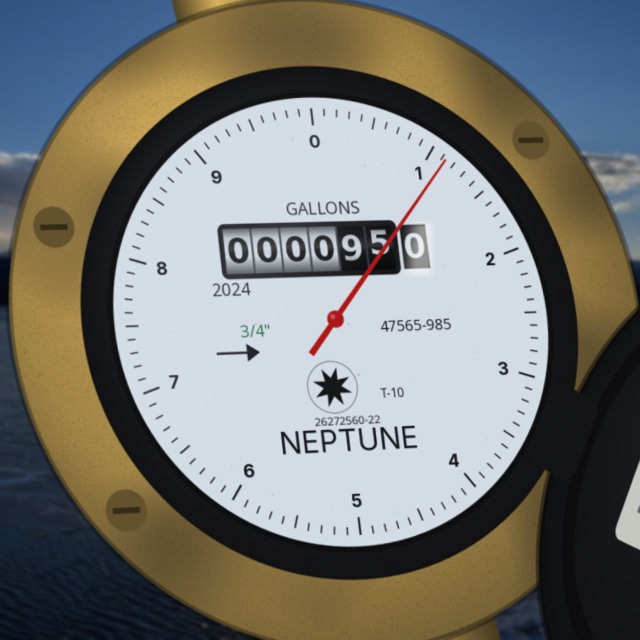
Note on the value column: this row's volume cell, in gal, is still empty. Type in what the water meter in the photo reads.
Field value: 951.1 gal
